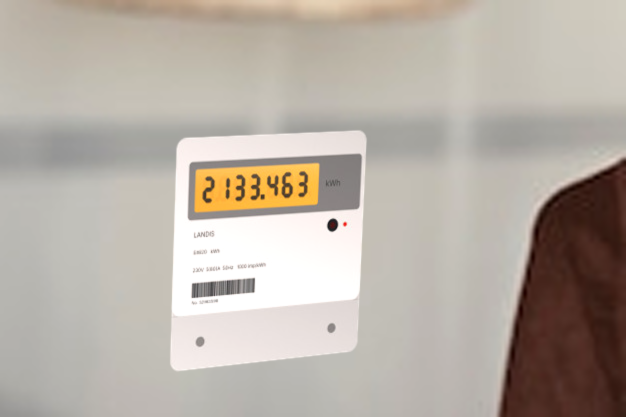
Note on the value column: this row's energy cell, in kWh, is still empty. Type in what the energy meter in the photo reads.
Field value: 2133.463 kWh
